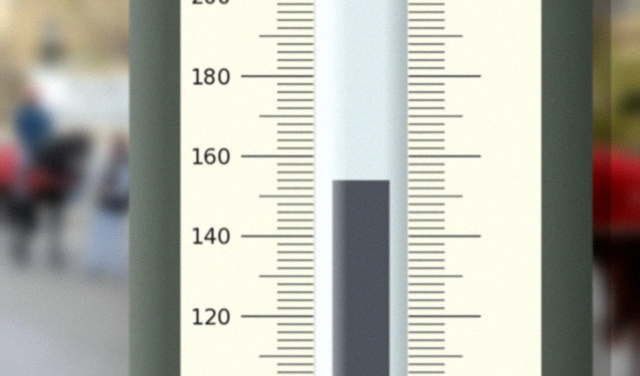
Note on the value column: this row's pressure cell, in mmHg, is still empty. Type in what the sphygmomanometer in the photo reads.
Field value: 154 mmHg
